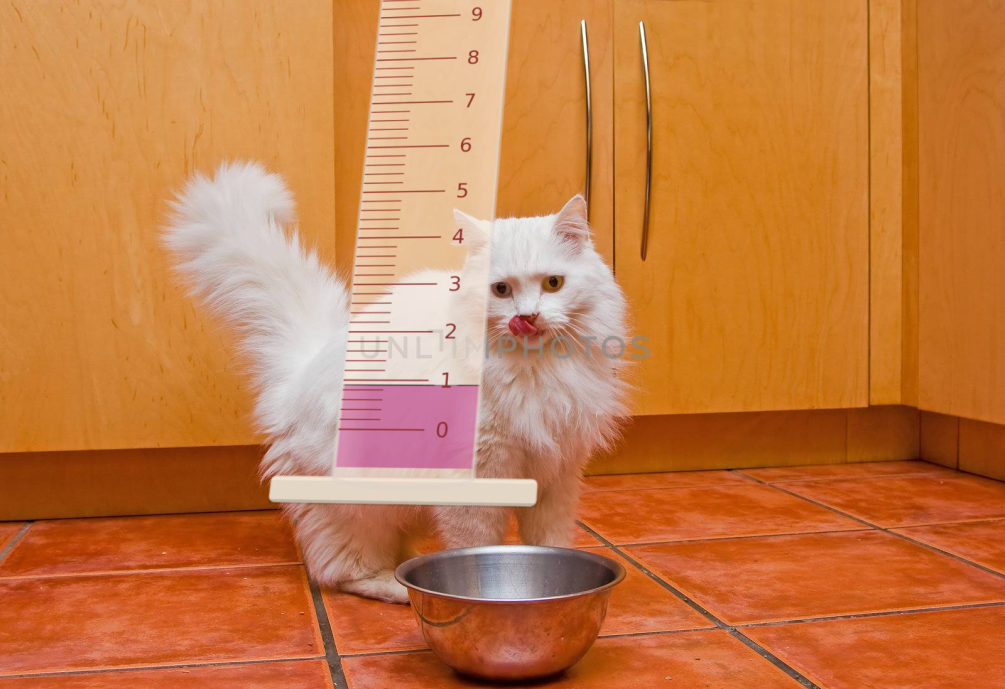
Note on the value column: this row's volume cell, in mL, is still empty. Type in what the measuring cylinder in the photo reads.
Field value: 0.9 mL
